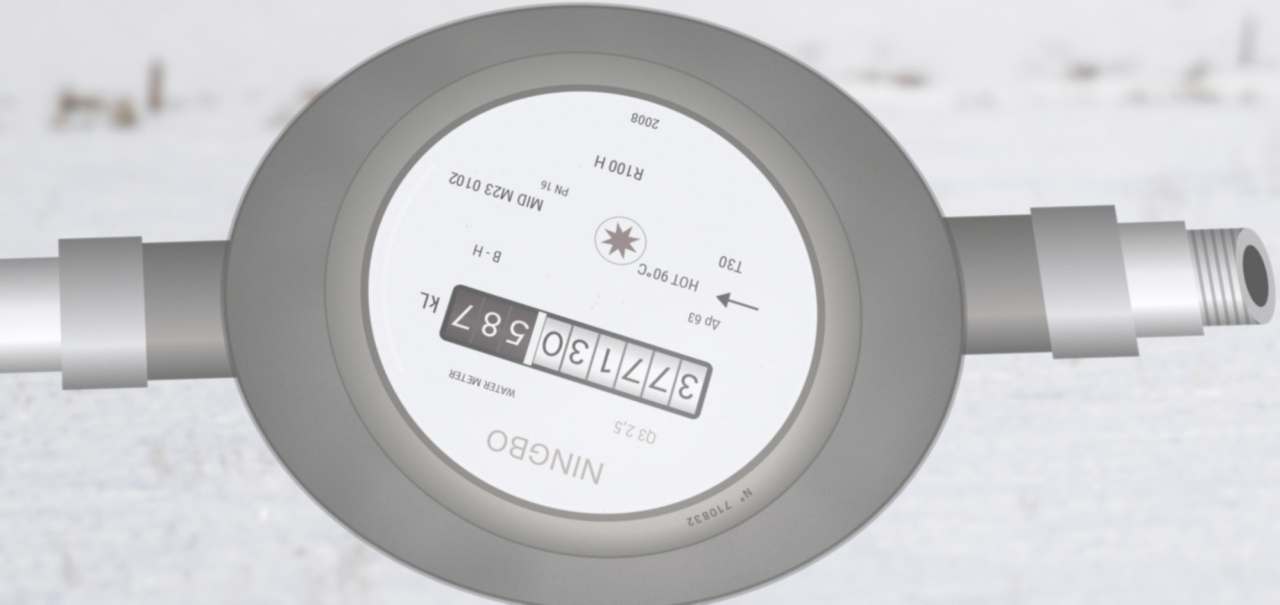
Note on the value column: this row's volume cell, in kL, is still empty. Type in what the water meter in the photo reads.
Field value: 377130.587 kL
